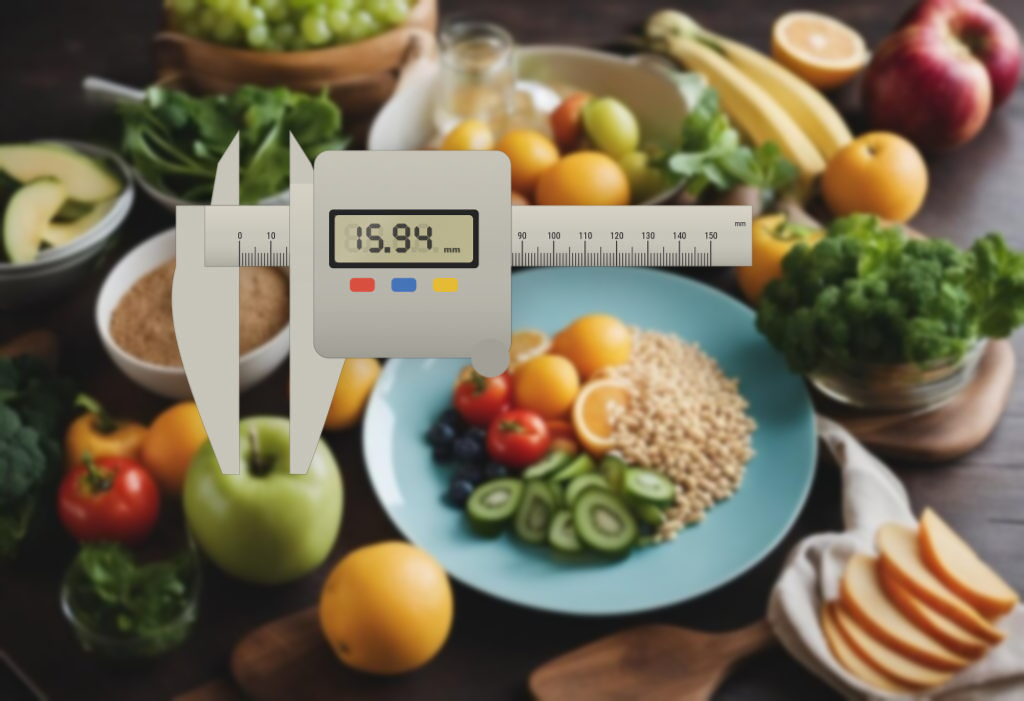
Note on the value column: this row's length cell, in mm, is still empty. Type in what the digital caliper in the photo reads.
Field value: 15.94 mm
